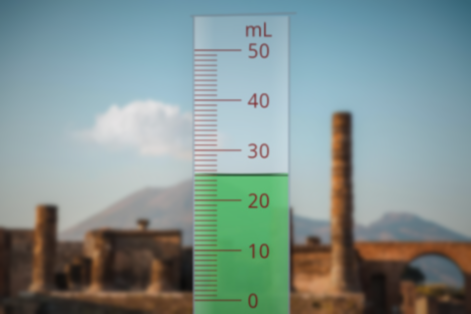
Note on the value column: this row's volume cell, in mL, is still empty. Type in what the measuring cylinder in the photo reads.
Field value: 25 mL
